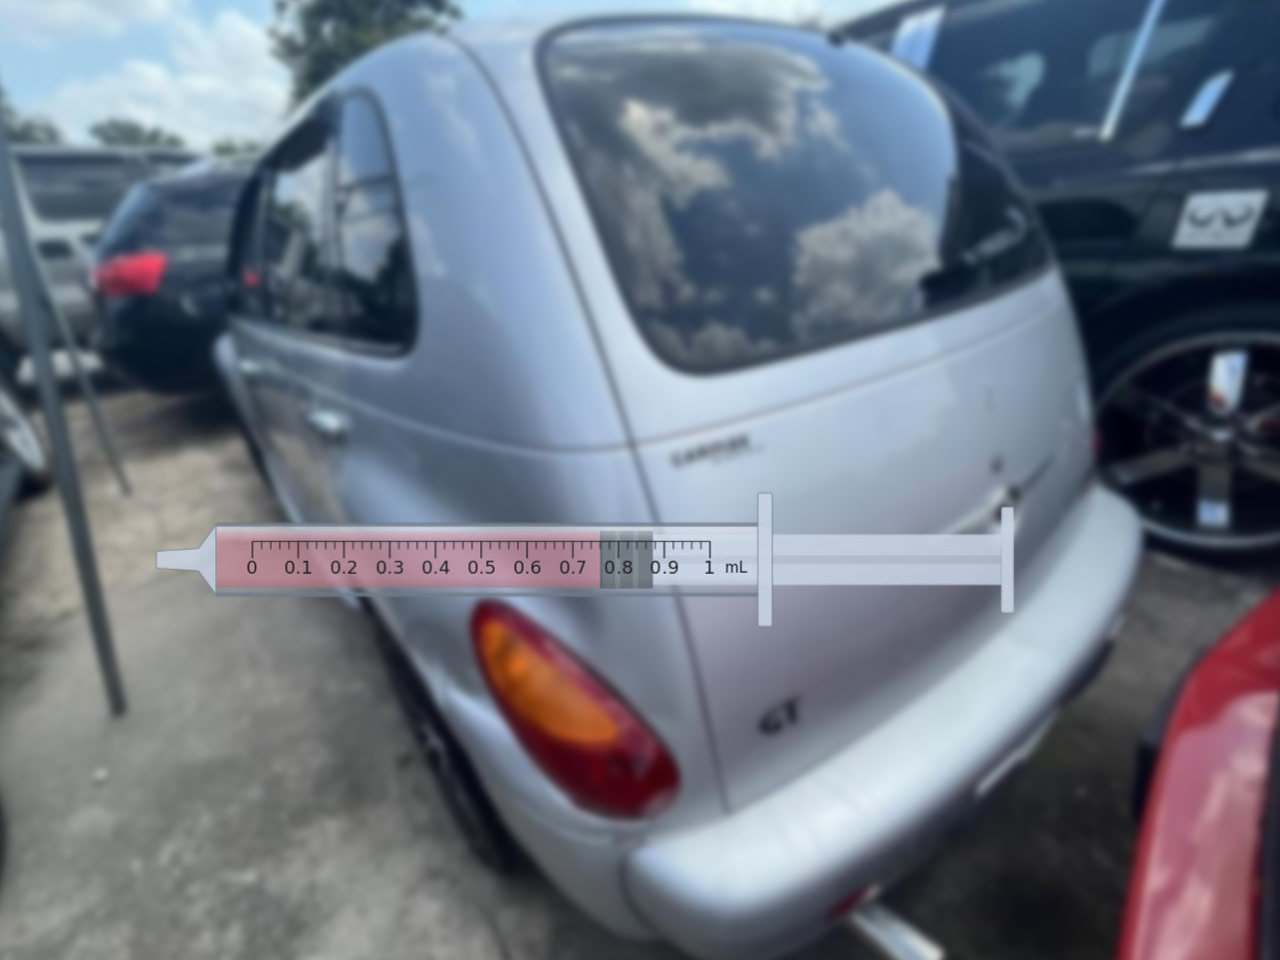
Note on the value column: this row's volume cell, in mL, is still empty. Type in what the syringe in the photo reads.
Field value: 0.76 mL
